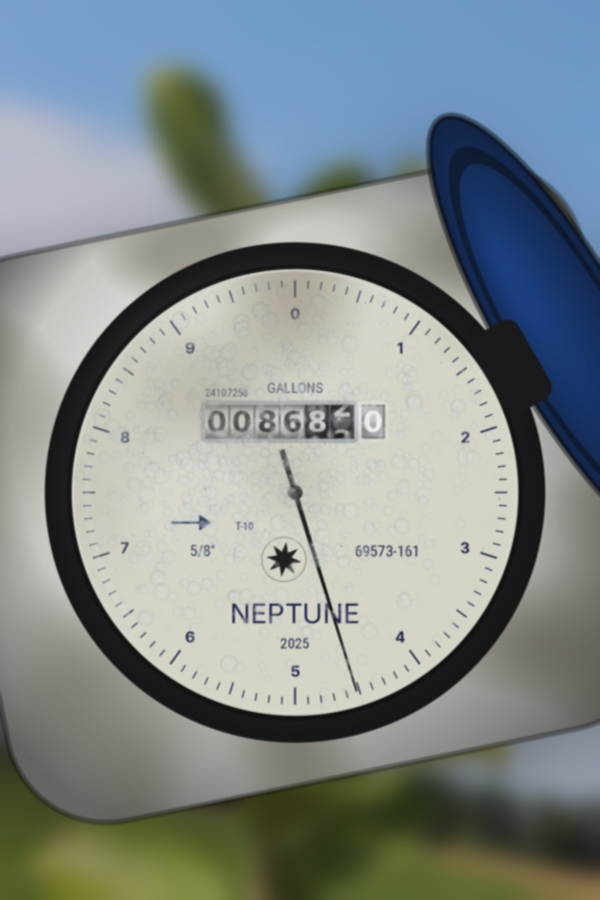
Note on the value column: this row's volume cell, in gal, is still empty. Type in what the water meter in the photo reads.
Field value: 86824.5 gal
